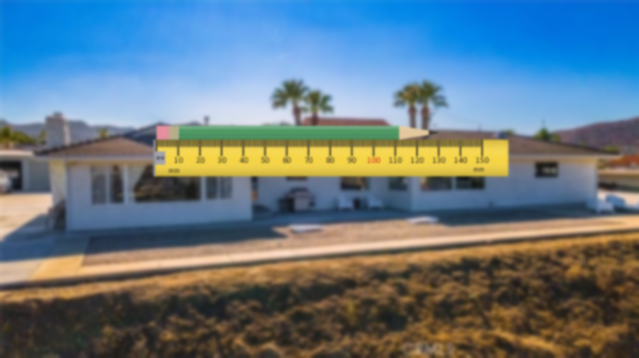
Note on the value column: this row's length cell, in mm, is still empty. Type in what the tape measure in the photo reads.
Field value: 130 mm
